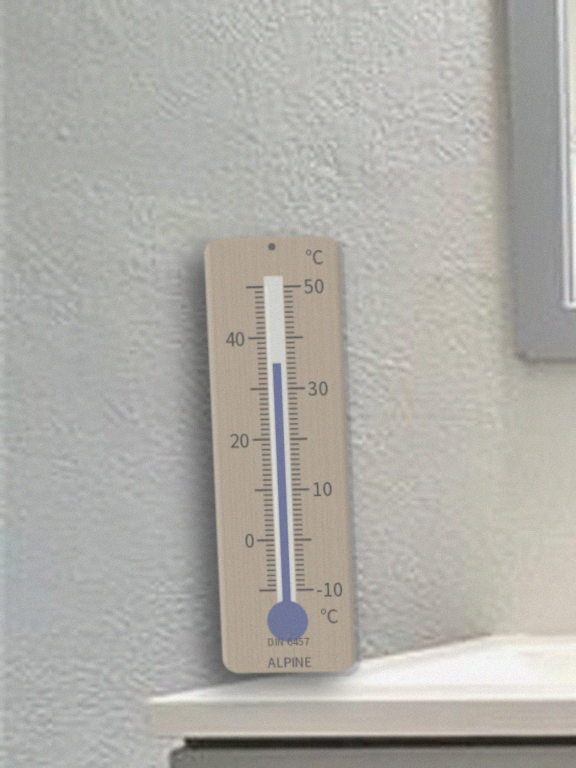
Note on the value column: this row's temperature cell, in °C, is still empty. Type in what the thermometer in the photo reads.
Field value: 35 °C
